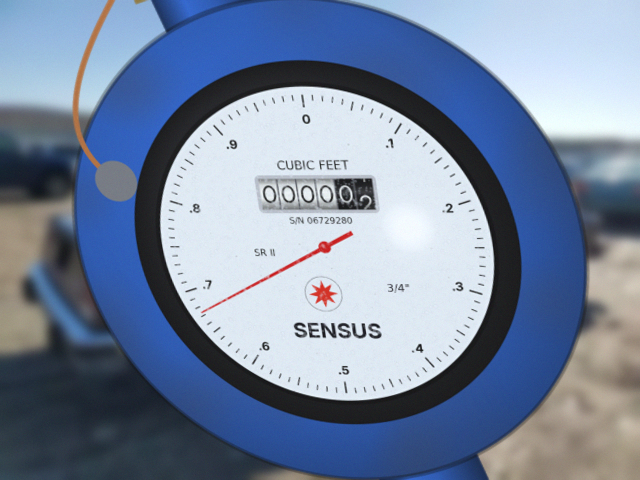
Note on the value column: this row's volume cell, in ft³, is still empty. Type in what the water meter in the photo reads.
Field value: 1.67 ft³
